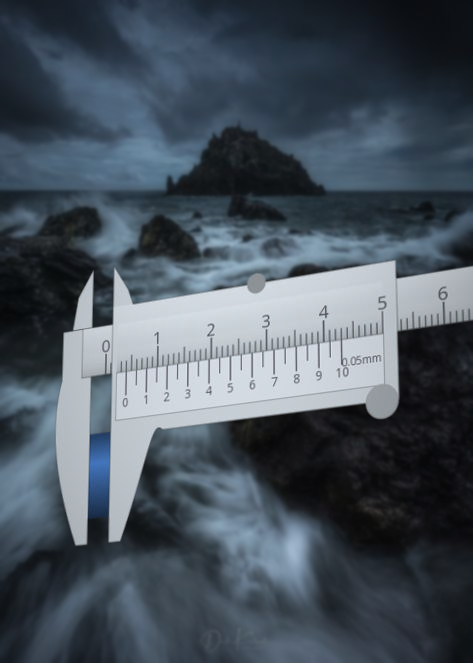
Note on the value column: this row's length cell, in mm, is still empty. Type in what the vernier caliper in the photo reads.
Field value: 4.0 mm
